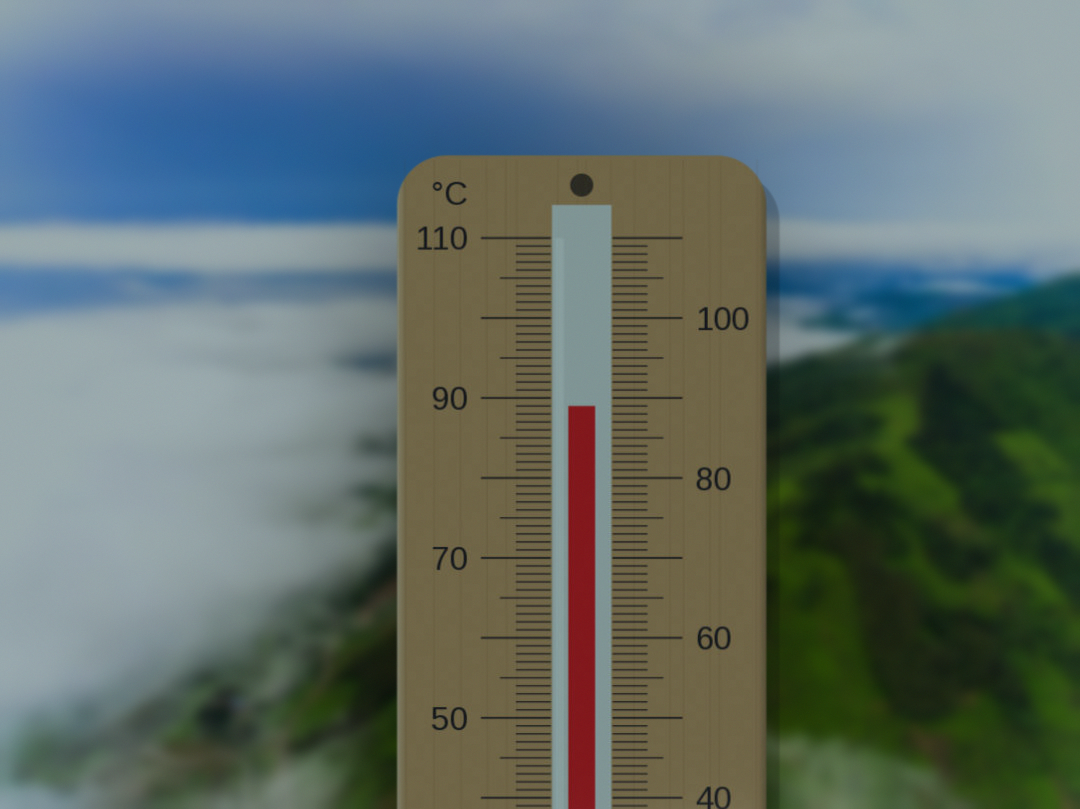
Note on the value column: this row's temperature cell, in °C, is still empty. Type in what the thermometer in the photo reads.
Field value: 89 °C
